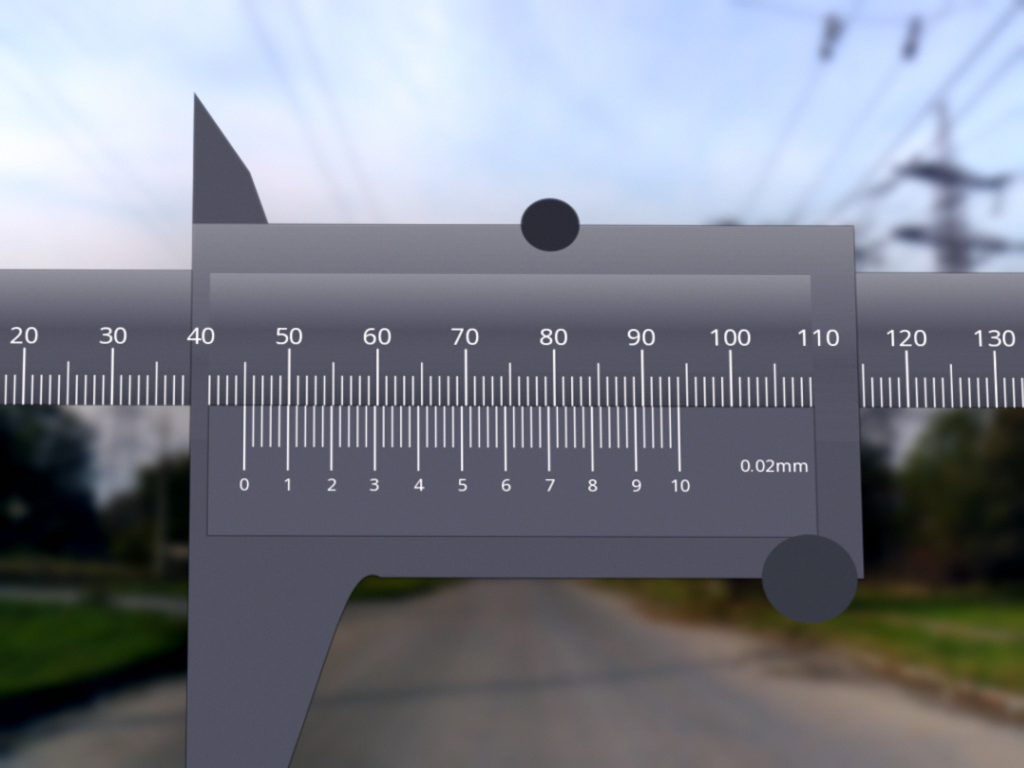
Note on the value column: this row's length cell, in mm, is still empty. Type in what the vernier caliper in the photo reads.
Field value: 45.0 mm
